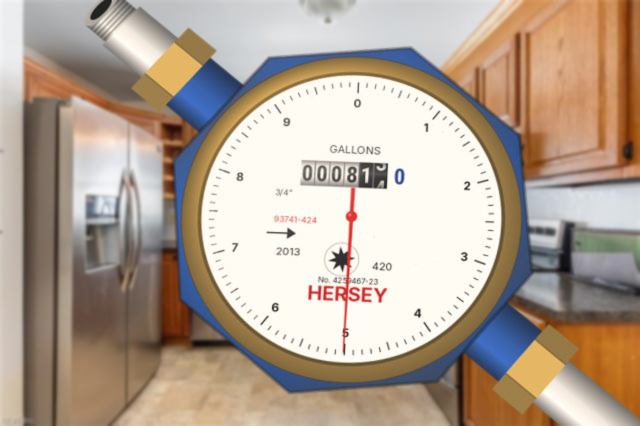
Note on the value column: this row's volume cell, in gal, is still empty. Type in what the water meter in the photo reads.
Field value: 8135.0 gal
